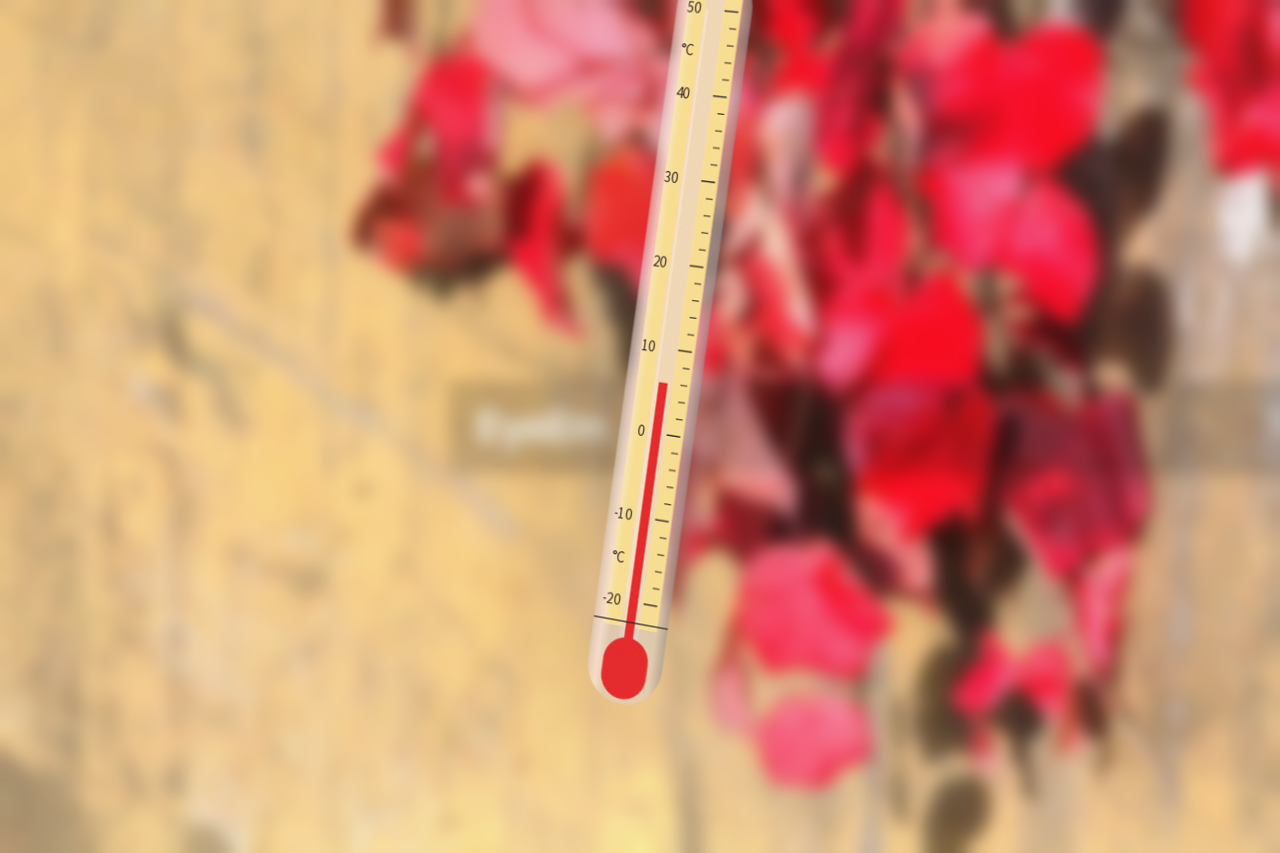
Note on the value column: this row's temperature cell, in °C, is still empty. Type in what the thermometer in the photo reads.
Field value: 6 °C
